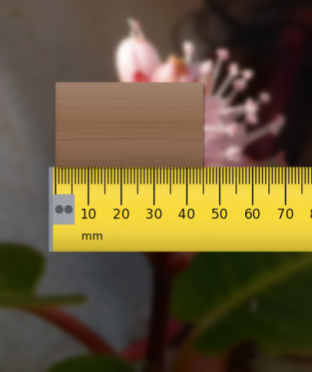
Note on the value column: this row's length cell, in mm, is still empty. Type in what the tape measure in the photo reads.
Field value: 45 mm
